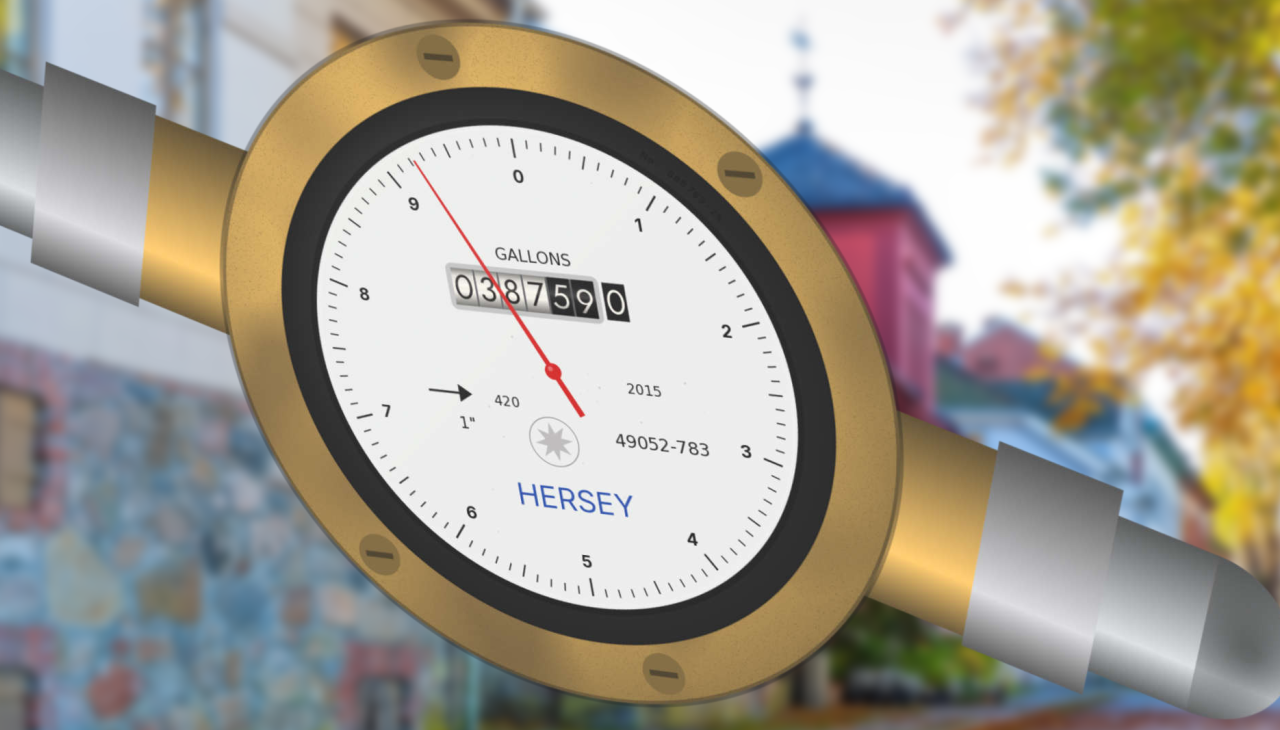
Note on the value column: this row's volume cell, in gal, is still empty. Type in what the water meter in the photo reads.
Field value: 387589.2 gal
